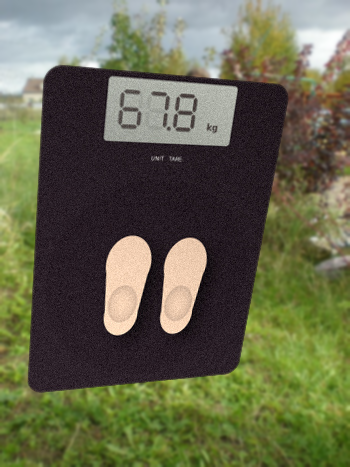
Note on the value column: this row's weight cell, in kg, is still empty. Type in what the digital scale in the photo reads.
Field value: 67.8 kg
